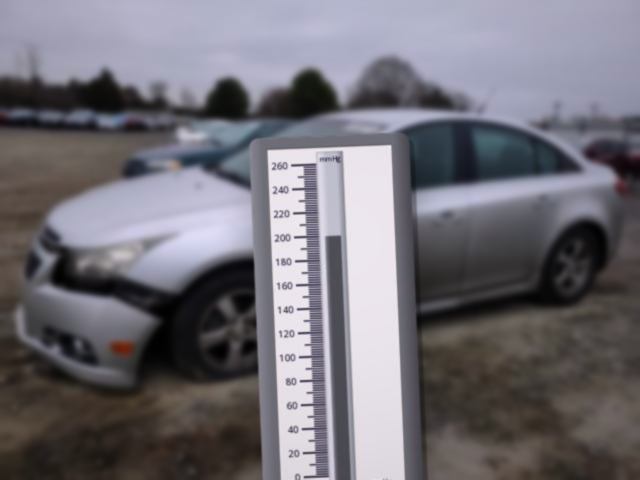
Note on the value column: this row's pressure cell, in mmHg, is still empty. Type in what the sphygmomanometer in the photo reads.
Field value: 200 mmHg
